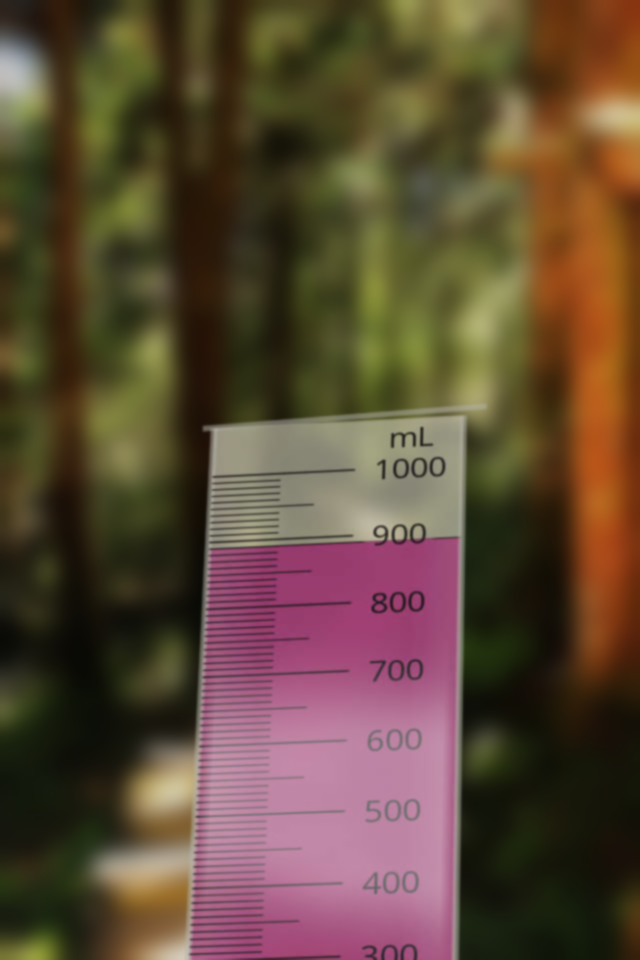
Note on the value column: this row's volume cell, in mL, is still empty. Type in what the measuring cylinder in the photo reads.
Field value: 890 mL
